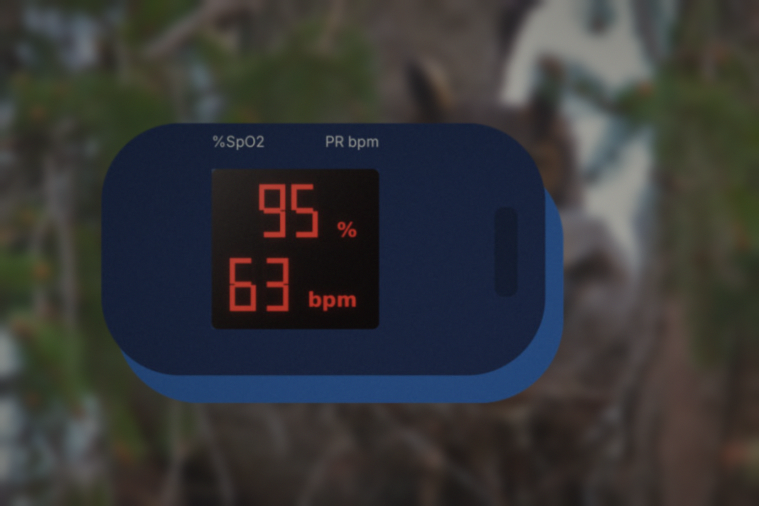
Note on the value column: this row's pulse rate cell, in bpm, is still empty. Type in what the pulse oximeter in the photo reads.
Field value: 63 bpm
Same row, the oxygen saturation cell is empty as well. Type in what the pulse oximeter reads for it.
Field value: 95 %
